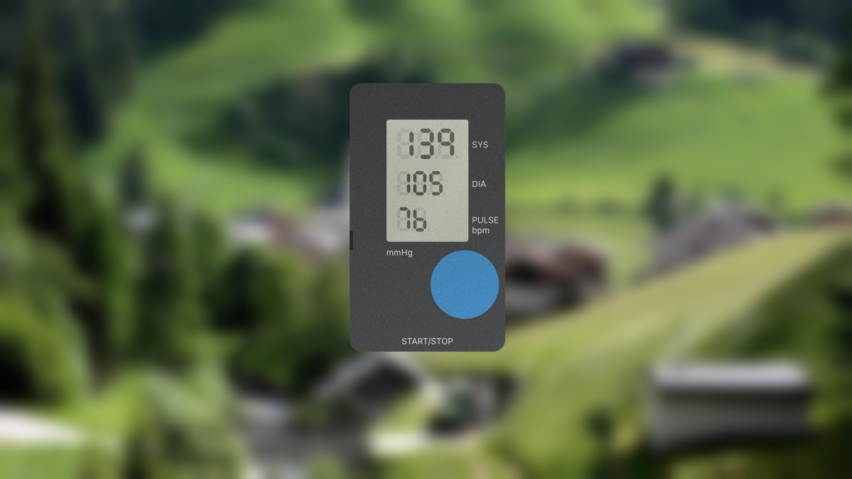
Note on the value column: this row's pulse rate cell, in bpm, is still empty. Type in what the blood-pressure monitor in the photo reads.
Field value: 76 bpm
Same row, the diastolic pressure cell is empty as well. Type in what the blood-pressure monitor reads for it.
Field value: 105 mmHg
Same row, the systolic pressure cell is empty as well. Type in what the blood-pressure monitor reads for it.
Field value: 139 mmHg
